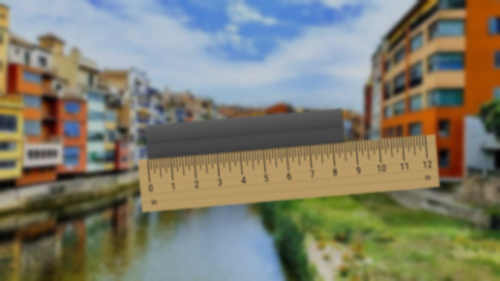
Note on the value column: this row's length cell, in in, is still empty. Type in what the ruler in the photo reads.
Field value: 8.5 in
